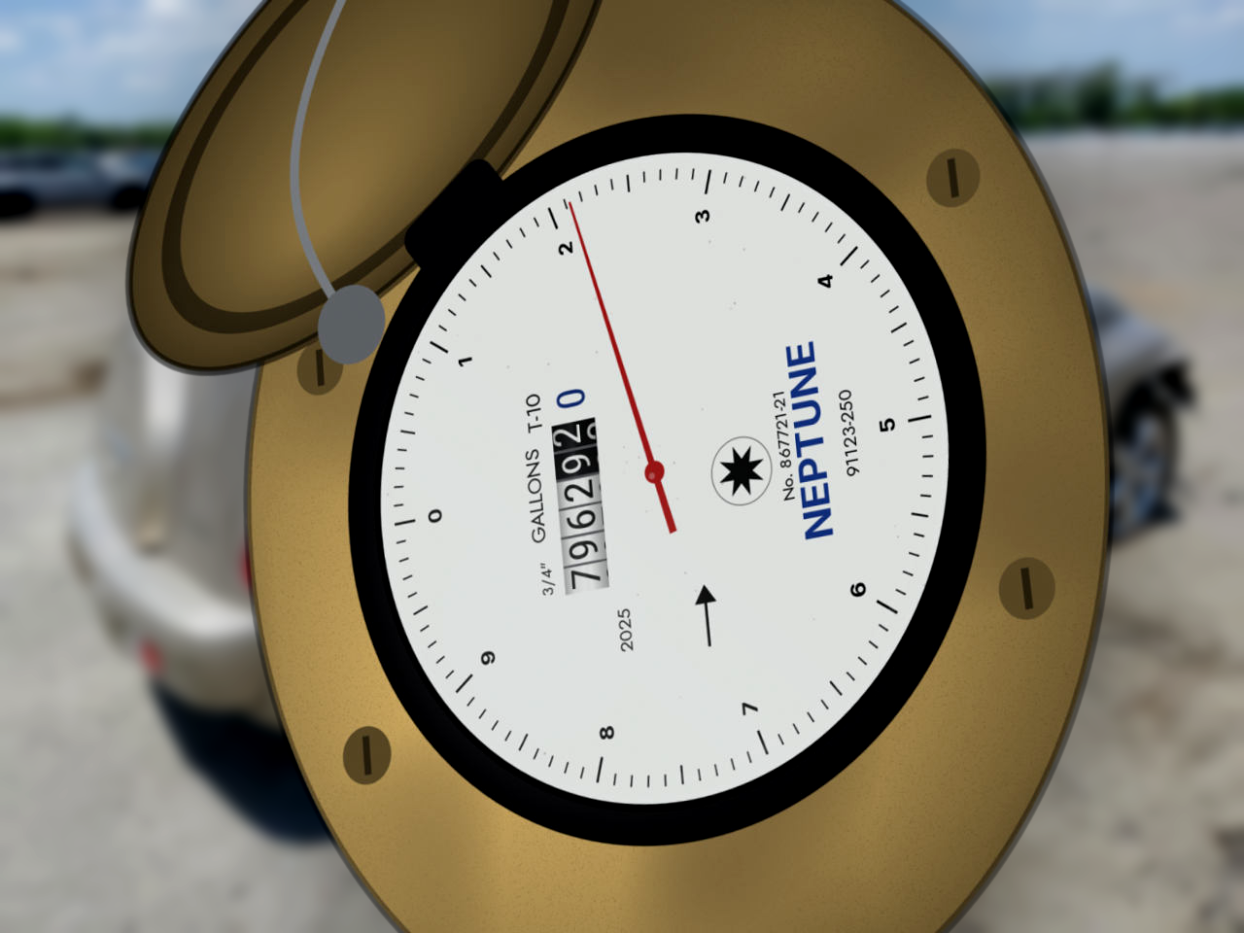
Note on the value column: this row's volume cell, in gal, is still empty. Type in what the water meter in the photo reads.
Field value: 7962922.1 gal
